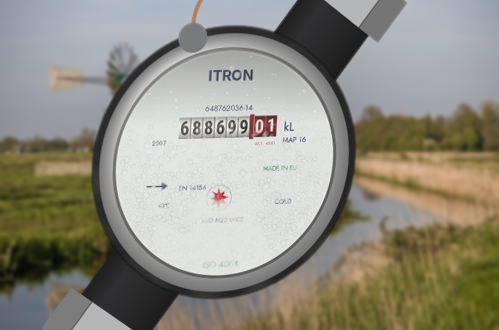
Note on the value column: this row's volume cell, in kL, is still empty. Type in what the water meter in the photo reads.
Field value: 688699.01 kL
